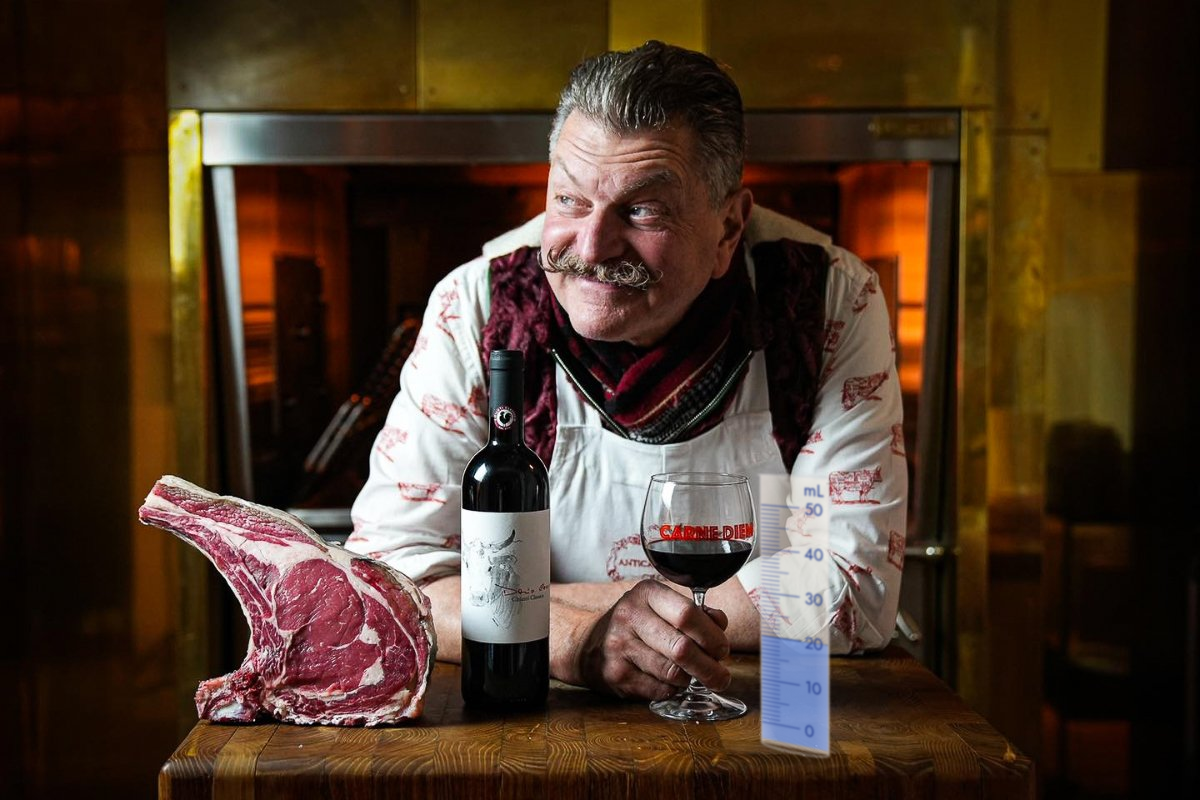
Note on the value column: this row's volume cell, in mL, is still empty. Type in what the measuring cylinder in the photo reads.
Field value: 20 mL
